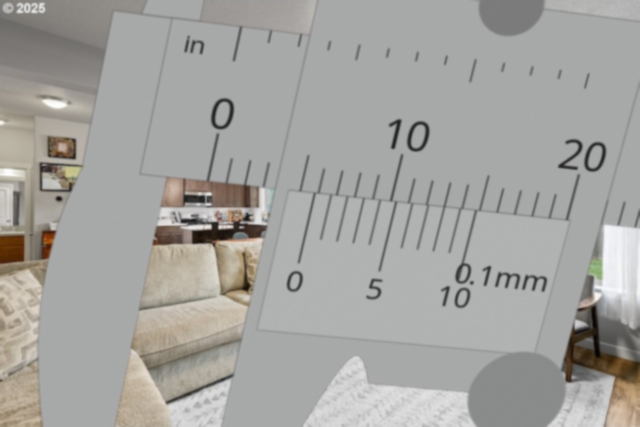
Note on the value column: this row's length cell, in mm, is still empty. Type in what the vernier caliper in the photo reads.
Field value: 5.8 mm
